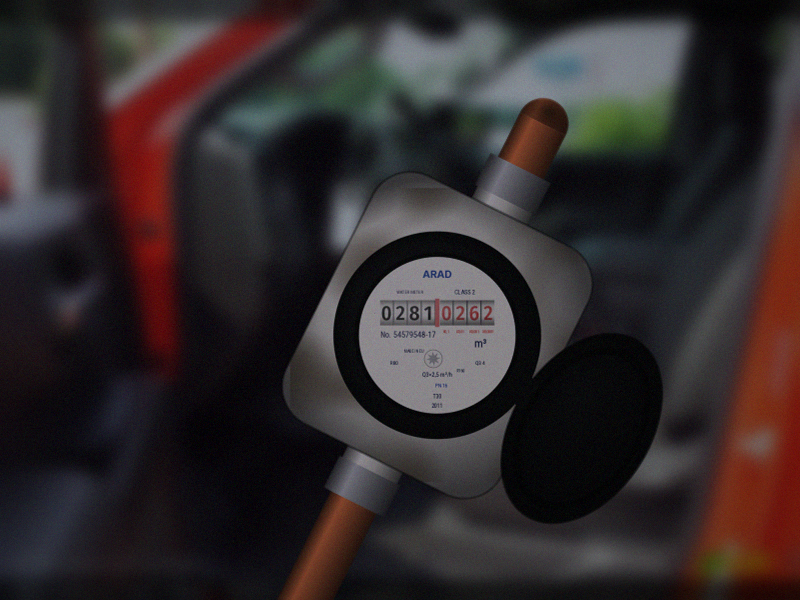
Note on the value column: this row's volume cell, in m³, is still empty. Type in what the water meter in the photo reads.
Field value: 281.0262 m³
